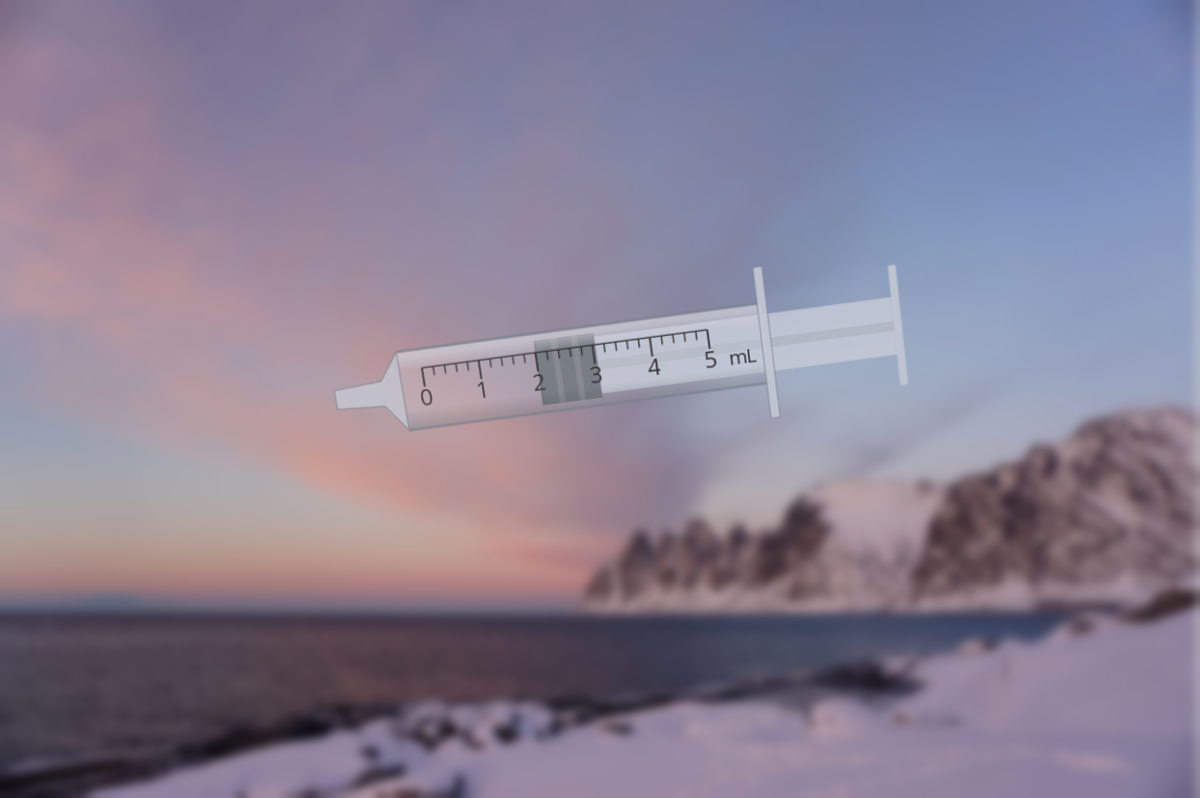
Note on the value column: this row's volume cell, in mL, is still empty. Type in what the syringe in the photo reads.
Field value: 2 mL
